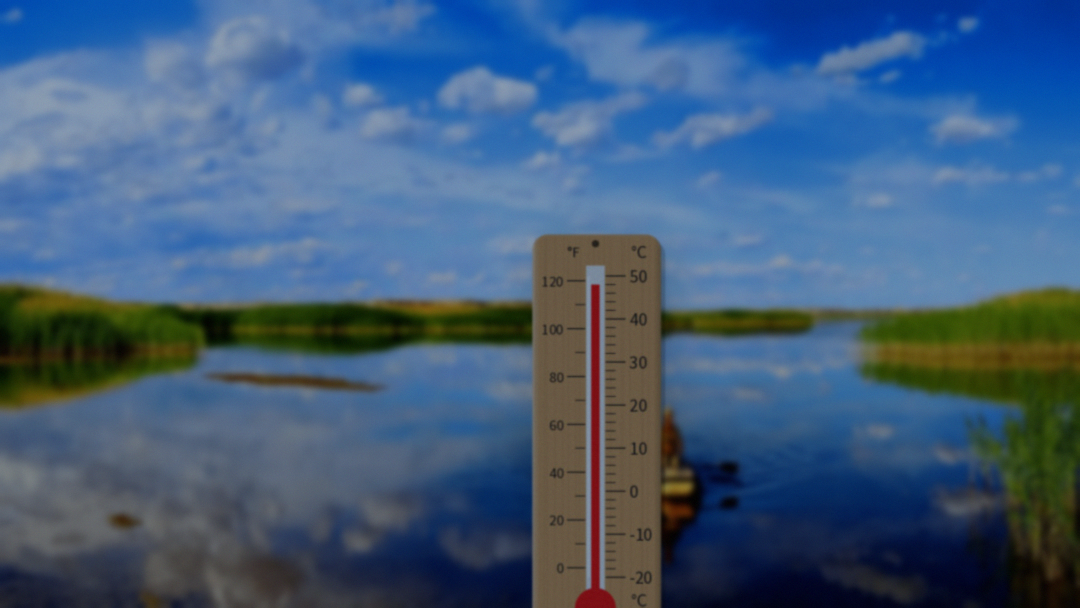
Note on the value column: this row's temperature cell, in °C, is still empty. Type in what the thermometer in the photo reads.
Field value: 48 °C
